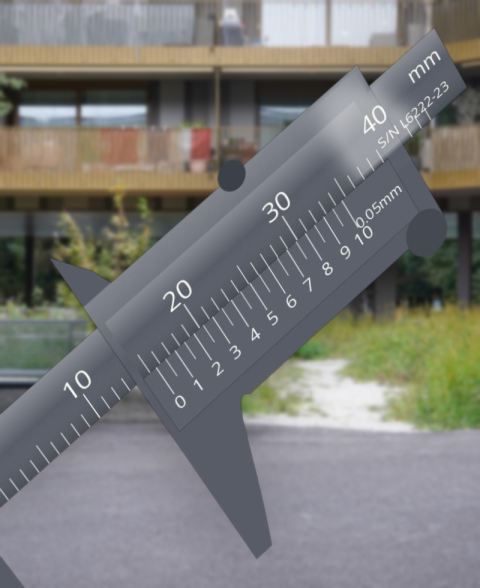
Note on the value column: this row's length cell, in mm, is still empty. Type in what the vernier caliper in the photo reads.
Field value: 15.6 mm
